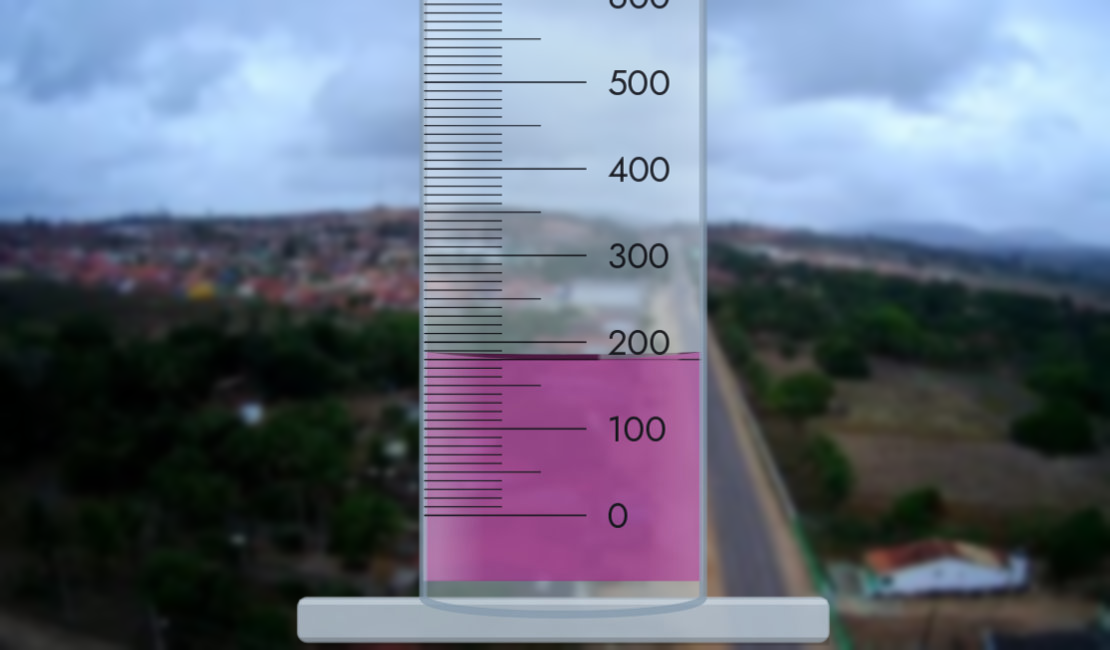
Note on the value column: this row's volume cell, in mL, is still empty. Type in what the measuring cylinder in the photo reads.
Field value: 180 mL
